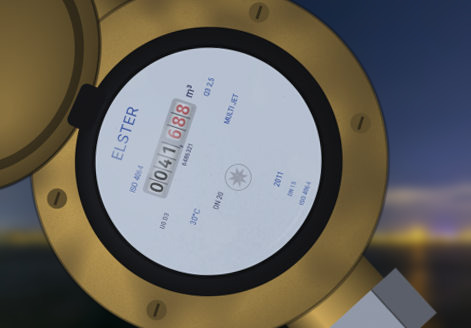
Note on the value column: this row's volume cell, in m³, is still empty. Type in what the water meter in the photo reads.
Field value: 41.688 m³
